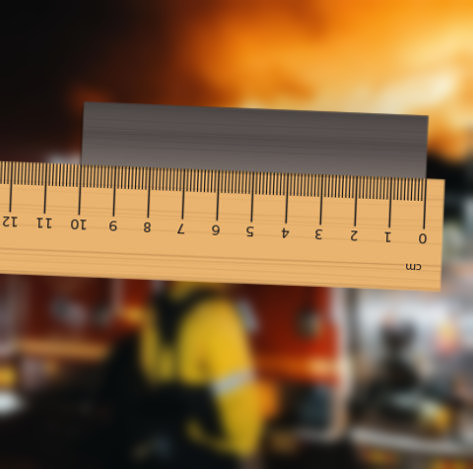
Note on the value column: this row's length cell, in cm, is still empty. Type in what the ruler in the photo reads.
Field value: 10 cm
